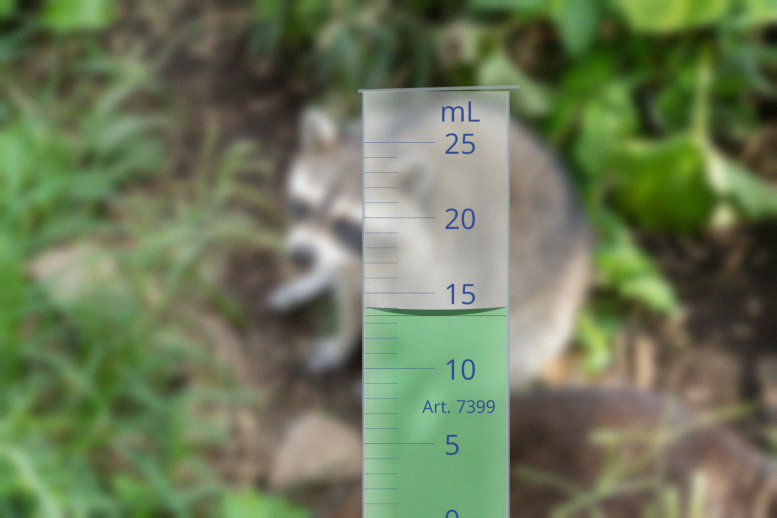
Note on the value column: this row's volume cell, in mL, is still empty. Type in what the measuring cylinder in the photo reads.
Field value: 13.5 mL
